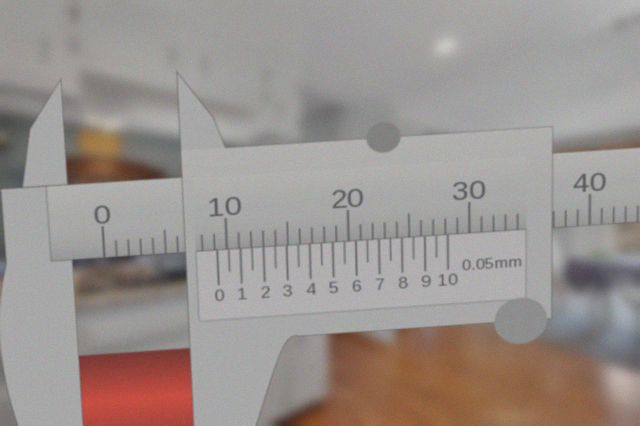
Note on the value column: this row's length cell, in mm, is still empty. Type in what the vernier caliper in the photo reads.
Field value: 9.2 mm
